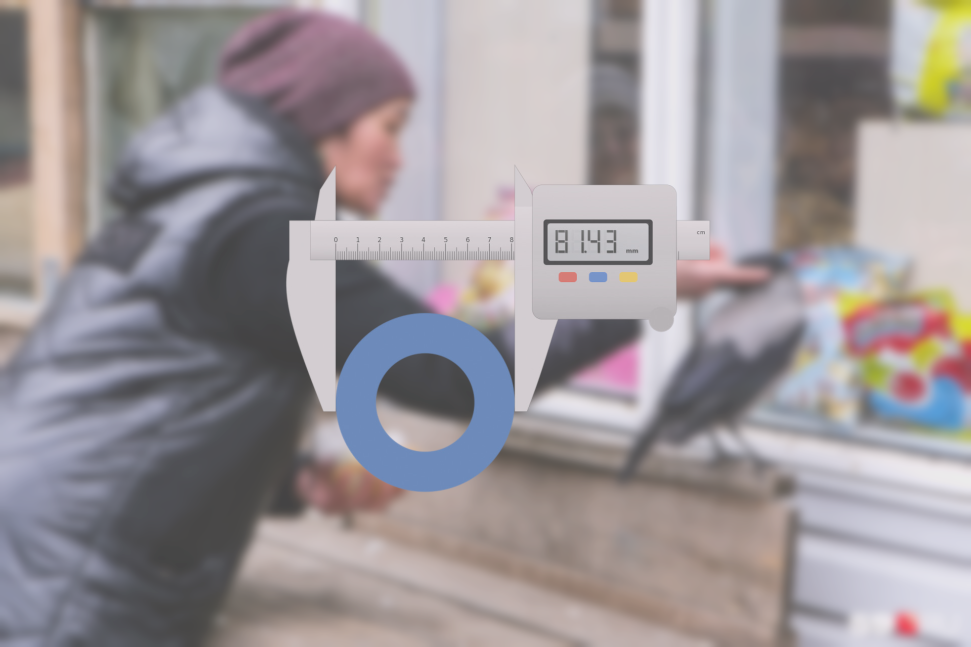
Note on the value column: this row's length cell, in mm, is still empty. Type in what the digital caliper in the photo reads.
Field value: 81.43 mm
